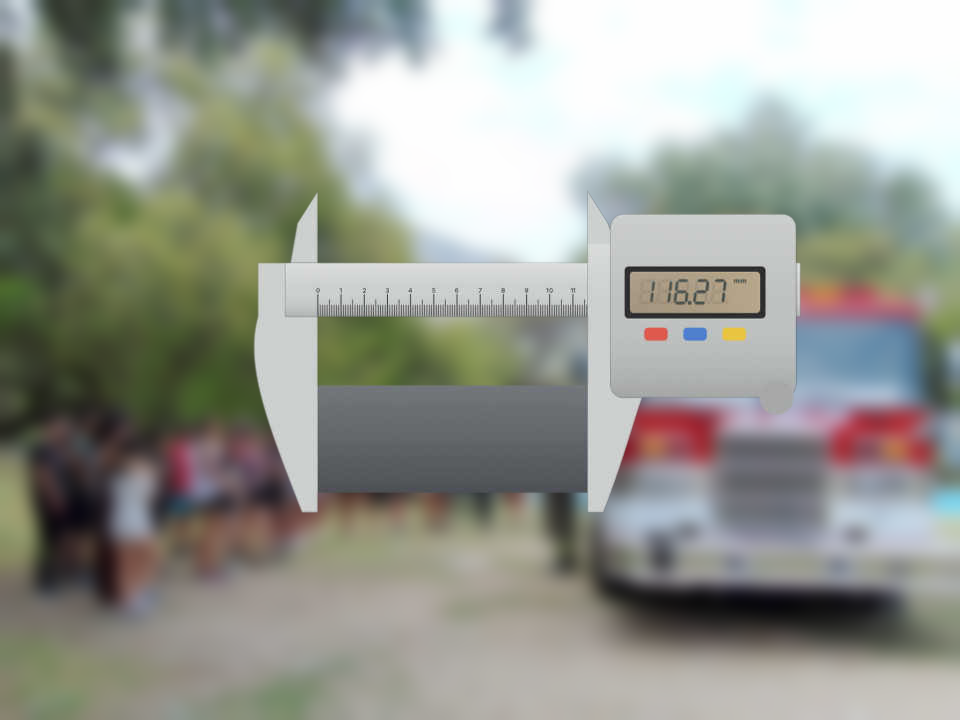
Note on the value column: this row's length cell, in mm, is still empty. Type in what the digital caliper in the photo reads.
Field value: 116.27 mm
